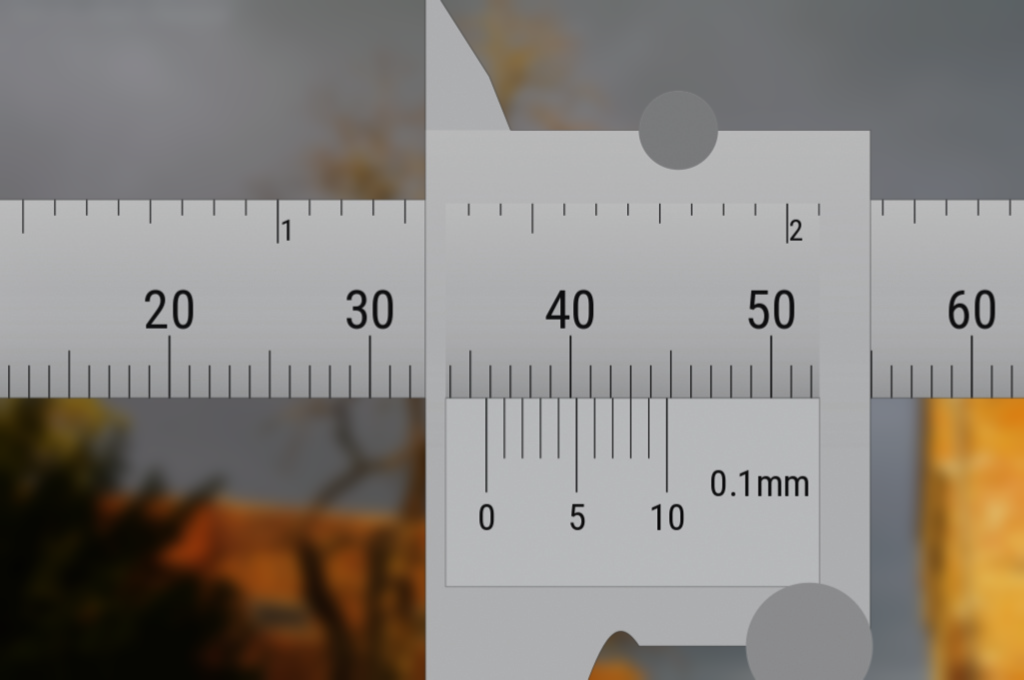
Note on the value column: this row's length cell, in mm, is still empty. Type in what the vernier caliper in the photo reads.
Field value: 35.8 mm
